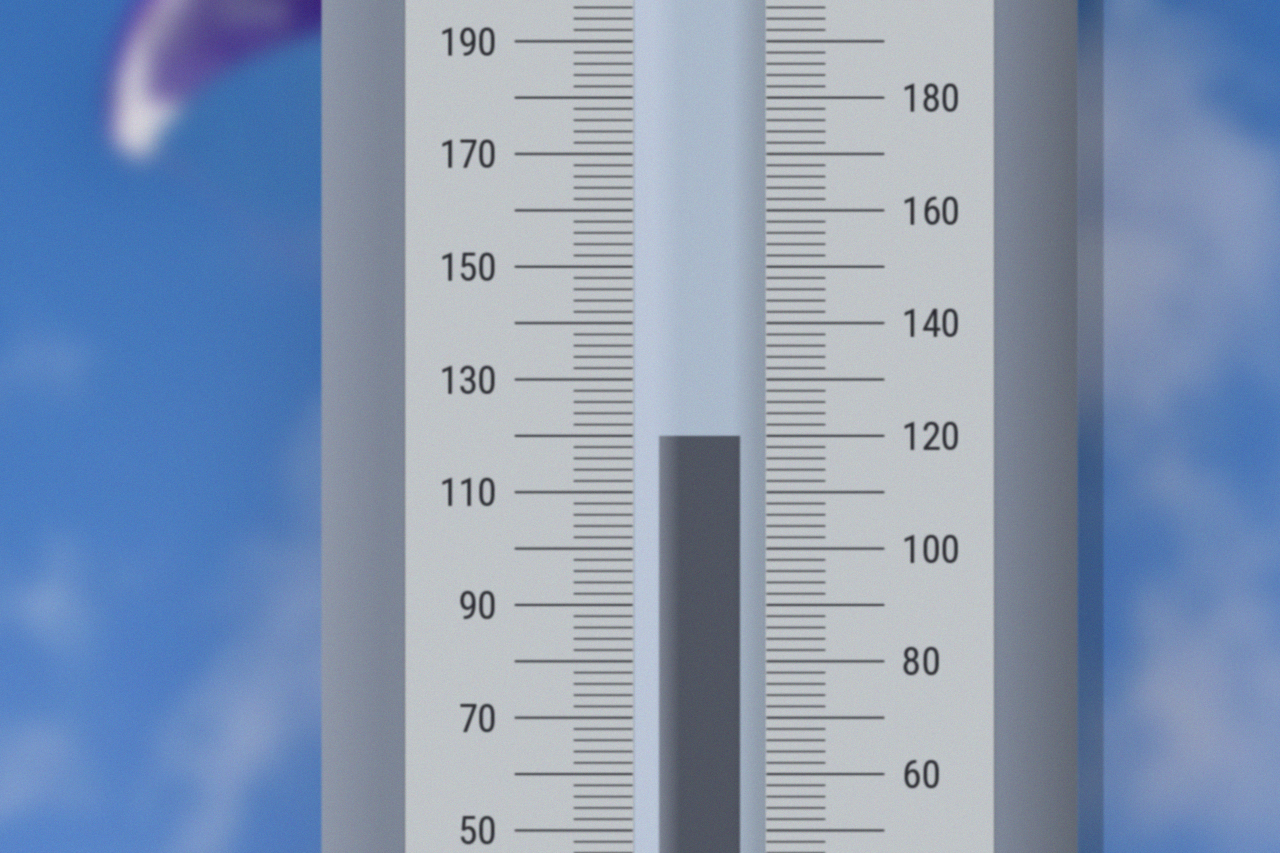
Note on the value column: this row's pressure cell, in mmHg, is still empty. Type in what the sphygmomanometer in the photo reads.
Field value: 120 mmHg
